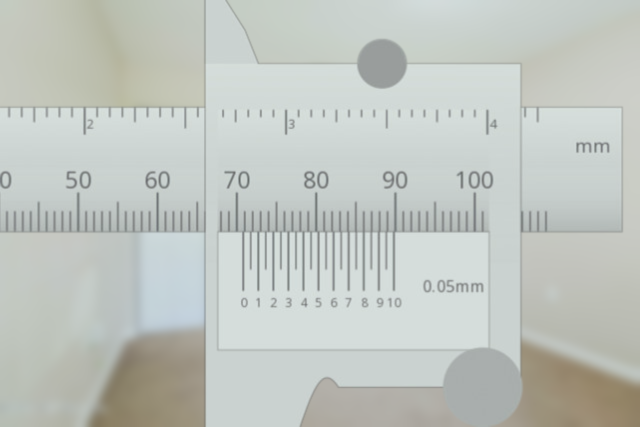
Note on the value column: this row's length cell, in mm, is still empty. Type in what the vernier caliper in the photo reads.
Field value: 70.8 mm
